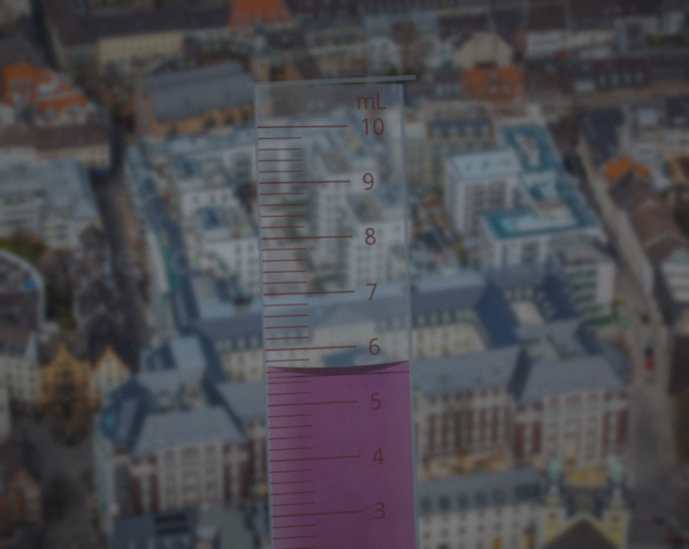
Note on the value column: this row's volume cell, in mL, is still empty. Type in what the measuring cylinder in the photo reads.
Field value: 5.5 mL
